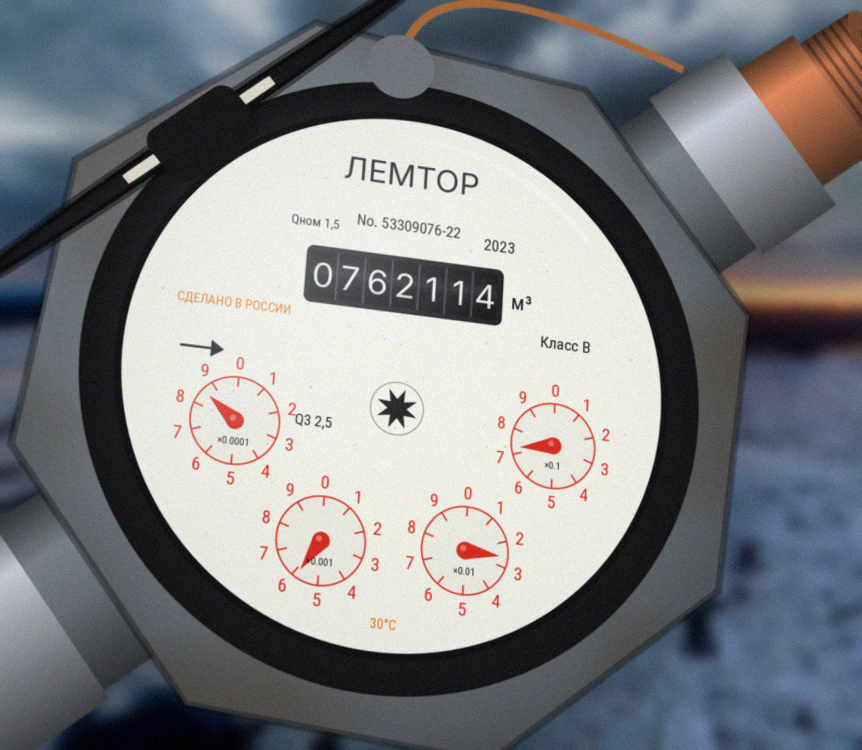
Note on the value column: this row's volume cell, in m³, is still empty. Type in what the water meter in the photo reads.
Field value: 762114.7258 m³
